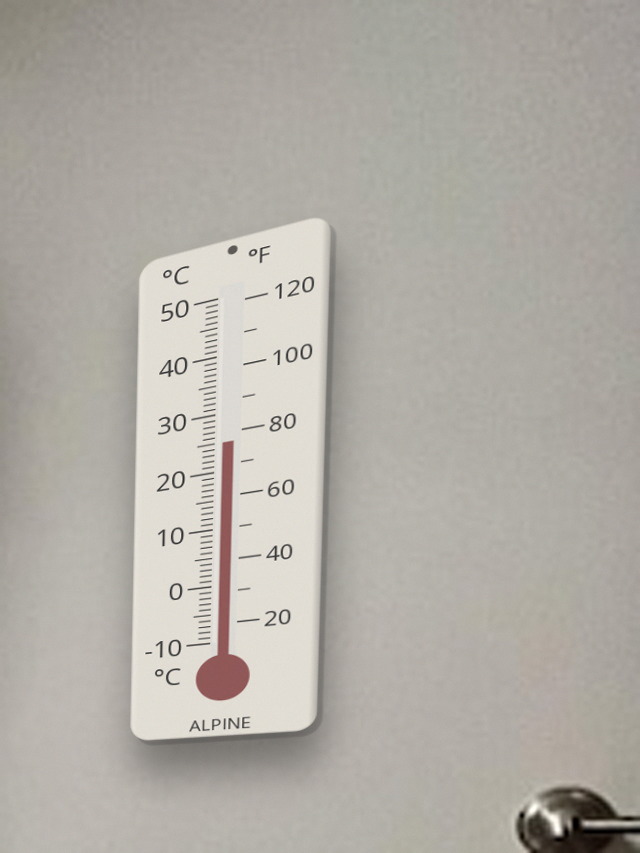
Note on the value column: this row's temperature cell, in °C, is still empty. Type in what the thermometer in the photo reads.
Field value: 25 °C
